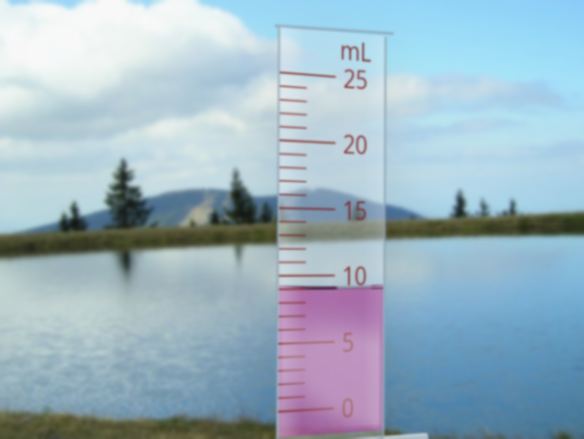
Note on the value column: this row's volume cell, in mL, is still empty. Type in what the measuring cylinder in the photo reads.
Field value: 9 mL
